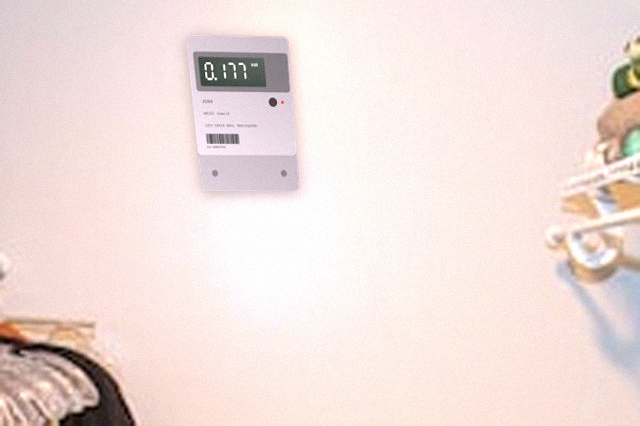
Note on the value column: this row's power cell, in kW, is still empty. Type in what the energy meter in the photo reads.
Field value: 0.177 kW
